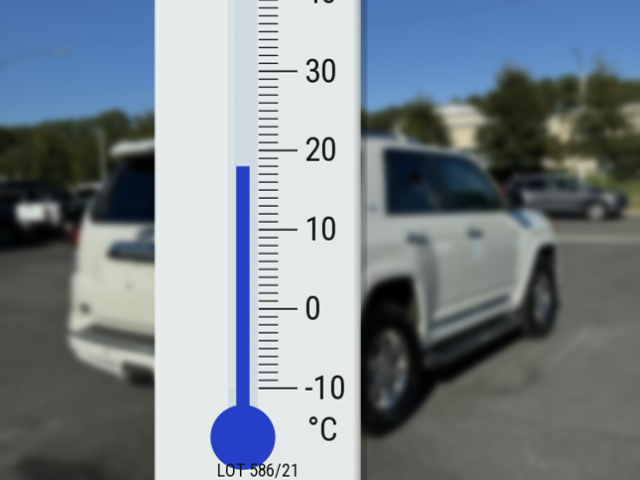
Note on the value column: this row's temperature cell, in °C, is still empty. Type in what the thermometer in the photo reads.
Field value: 18 °C
